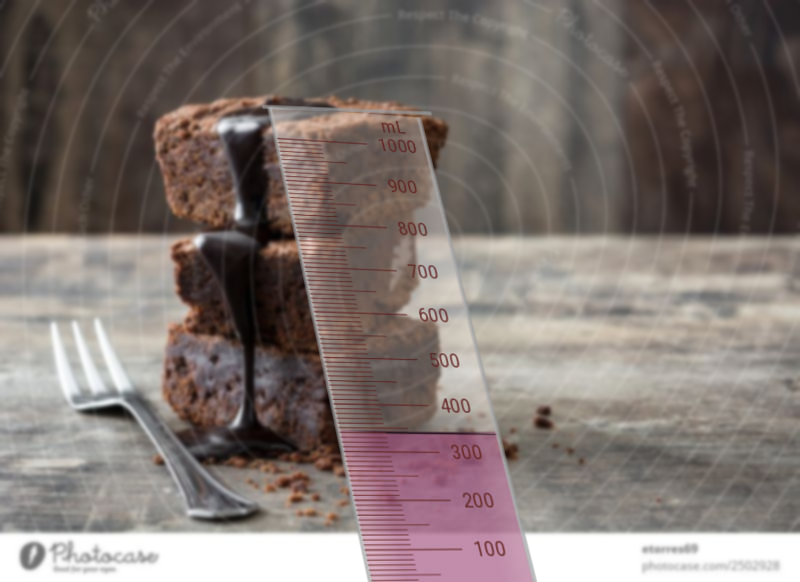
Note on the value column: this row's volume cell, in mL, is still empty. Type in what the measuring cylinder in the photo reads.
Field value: 340 mL
